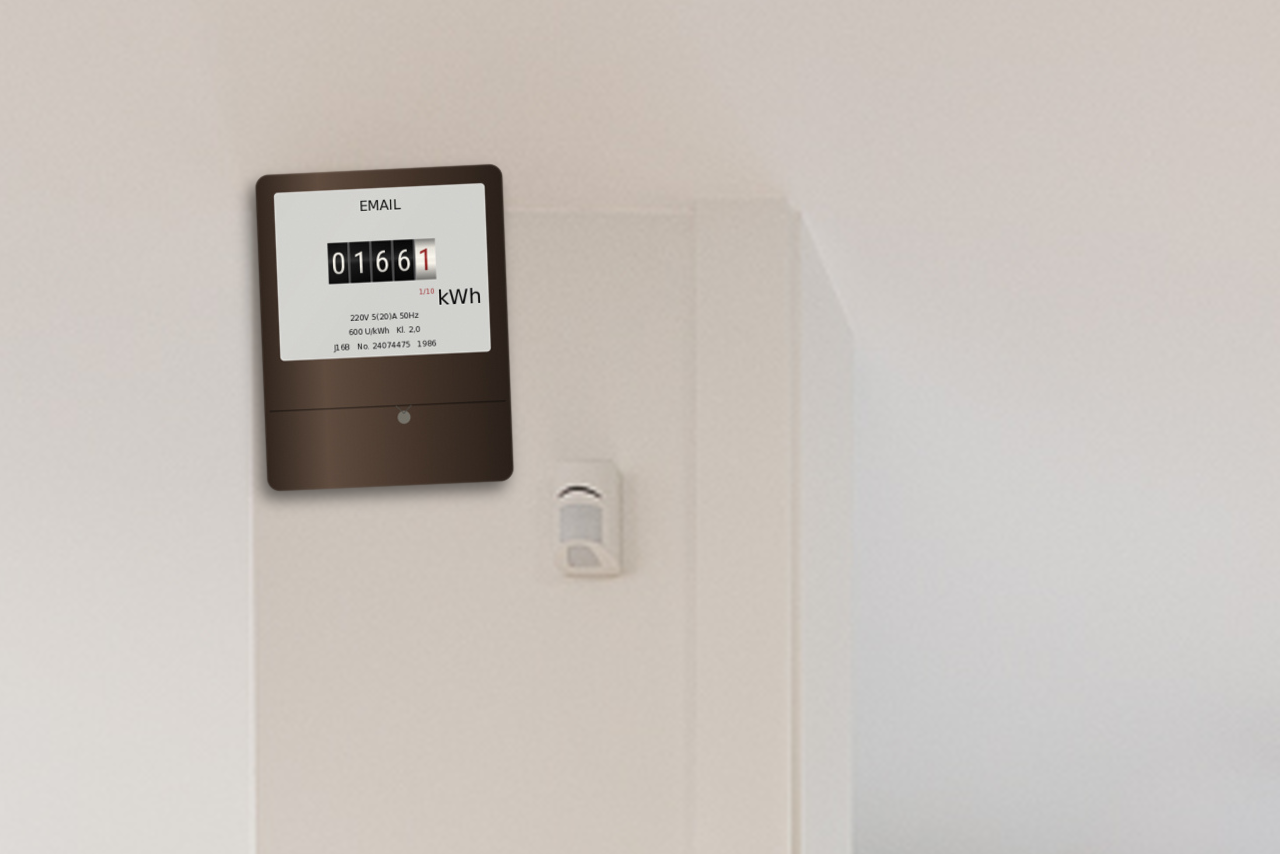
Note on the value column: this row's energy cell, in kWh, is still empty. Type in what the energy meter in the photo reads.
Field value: 166.1 kWh
